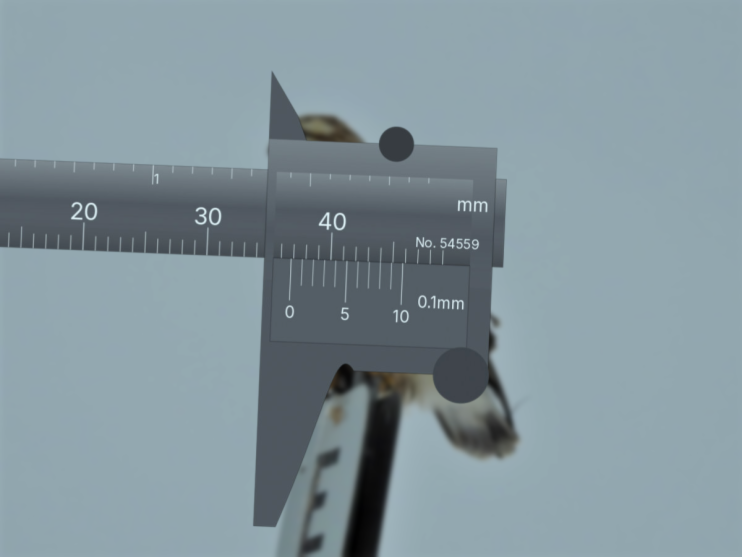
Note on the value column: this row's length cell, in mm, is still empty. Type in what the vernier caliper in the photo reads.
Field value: 36.8 mm
